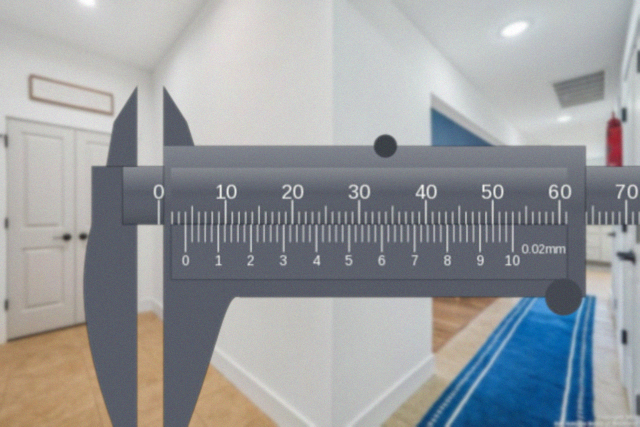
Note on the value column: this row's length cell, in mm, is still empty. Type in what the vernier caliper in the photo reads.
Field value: 4.0 mm
